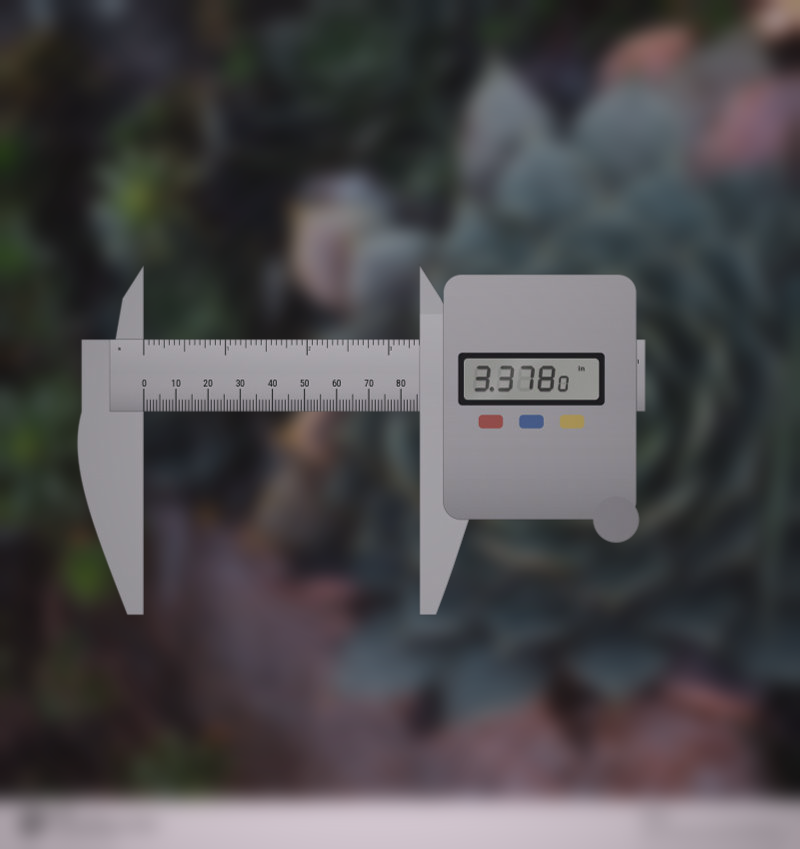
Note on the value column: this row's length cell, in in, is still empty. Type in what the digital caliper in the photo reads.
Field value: 3.3780 in
